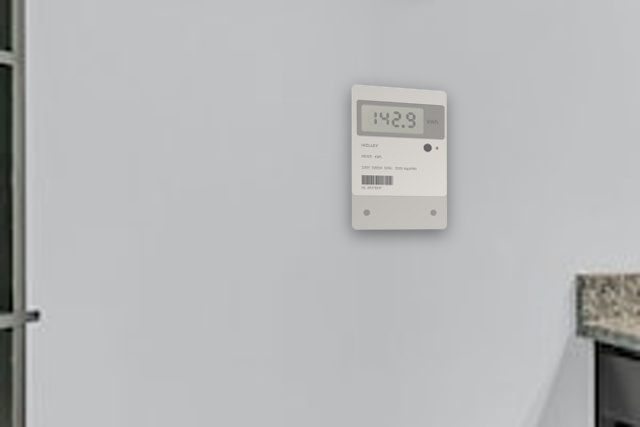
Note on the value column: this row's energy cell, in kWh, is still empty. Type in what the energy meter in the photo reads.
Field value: 142.9 kWh
